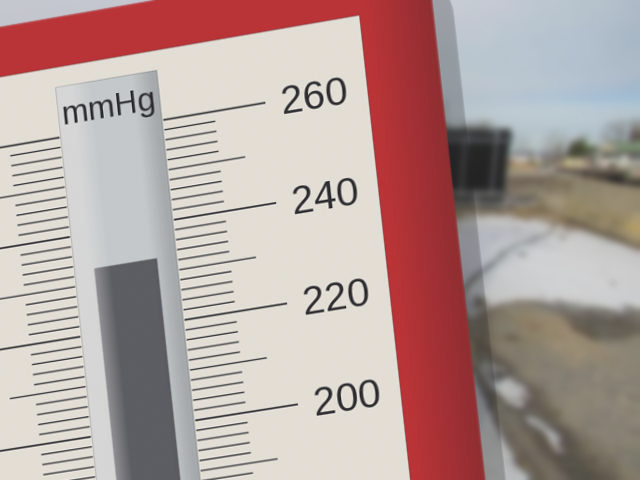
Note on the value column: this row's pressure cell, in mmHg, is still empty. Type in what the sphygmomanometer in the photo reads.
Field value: 233 mmHg
